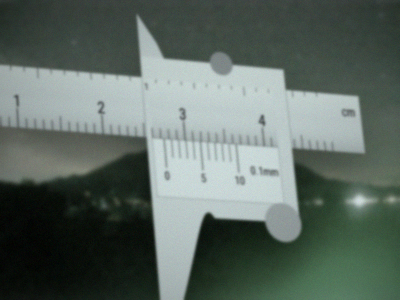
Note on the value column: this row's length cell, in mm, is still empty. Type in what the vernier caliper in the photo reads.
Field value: 27.4 mm
